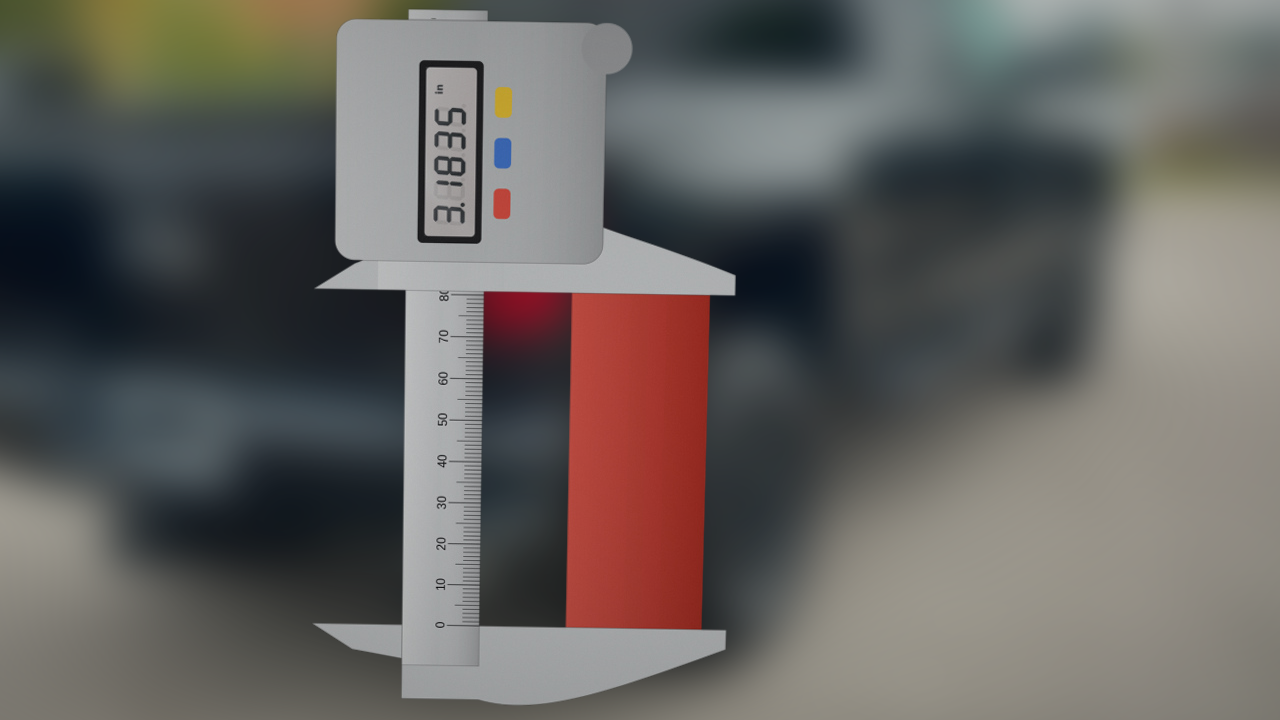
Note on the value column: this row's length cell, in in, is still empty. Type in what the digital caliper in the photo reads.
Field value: 3.1835 in
